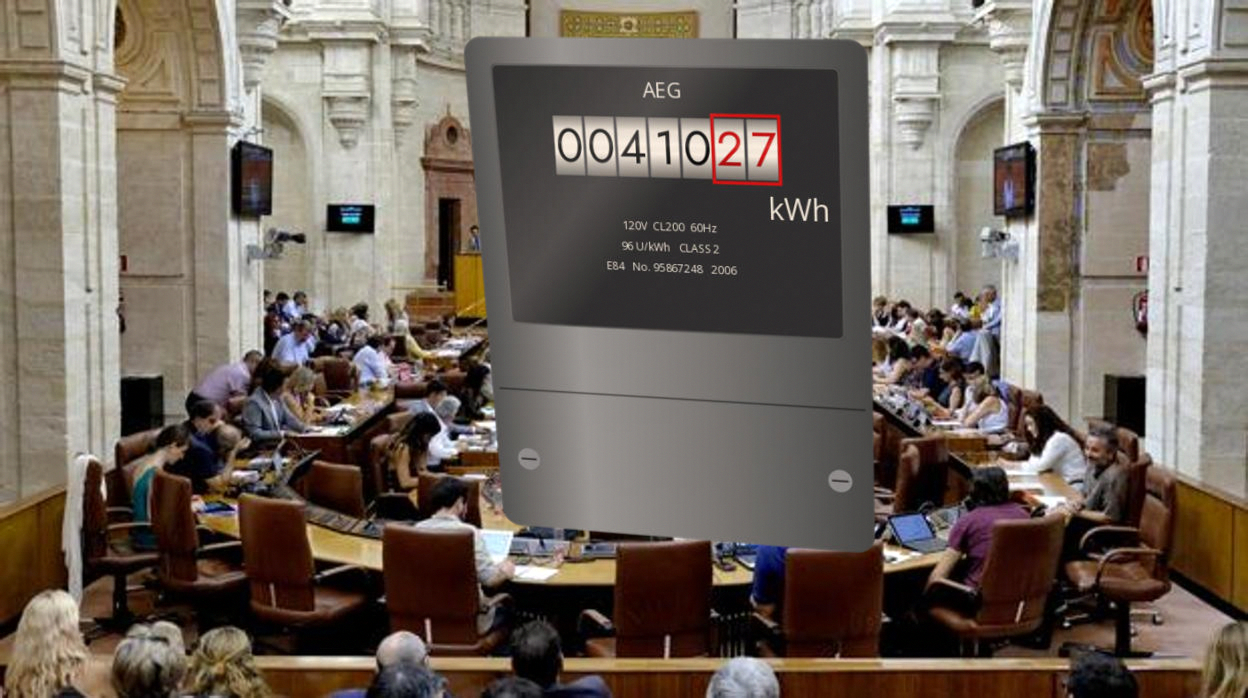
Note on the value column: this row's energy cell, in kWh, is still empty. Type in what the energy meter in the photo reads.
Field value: 410.27 kWh
